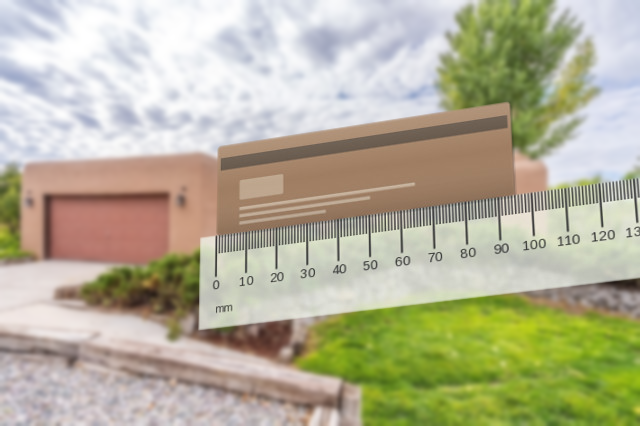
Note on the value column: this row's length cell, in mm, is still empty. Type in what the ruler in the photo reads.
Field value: 95 mm
